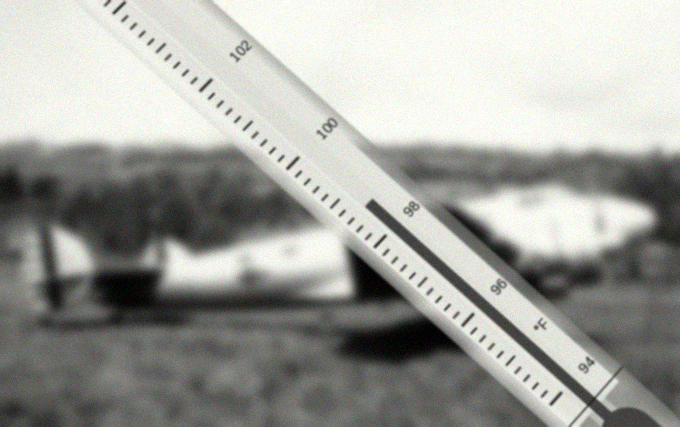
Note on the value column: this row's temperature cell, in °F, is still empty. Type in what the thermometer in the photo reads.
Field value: 98.6 °F
